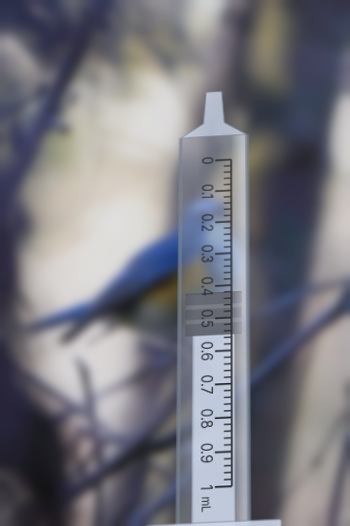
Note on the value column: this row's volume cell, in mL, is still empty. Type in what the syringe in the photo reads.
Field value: 0.42 mL
